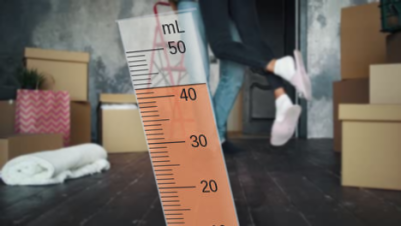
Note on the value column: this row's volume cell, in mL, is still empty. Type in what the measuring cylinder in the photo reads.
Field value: 42 mL
